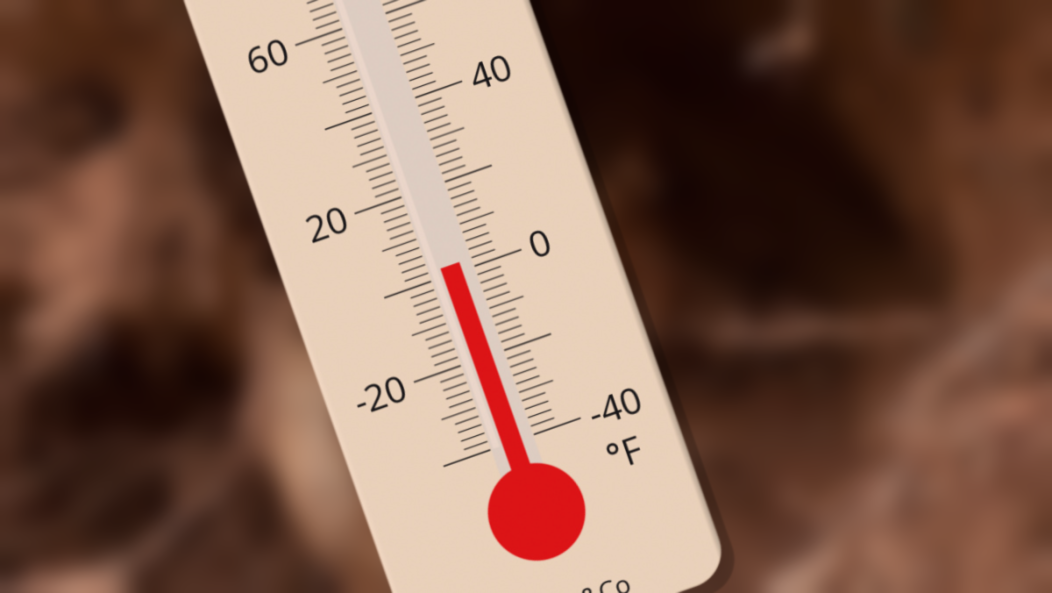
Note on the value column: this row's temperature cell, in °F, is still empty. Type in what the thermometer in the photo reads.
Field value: 2 °F
